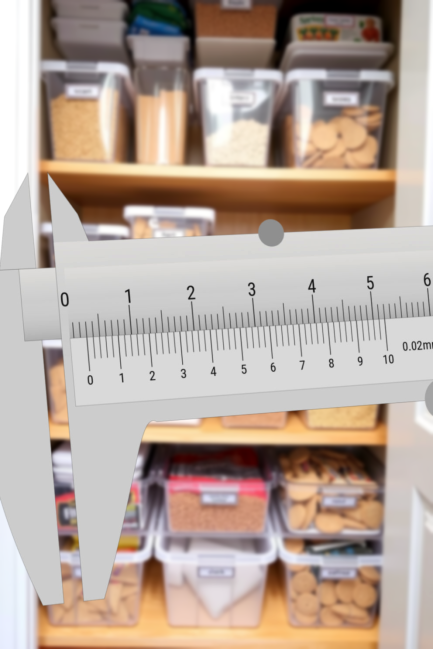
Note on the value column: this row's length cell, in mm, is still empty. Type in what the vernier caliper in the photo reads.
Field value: 3.0 mm
